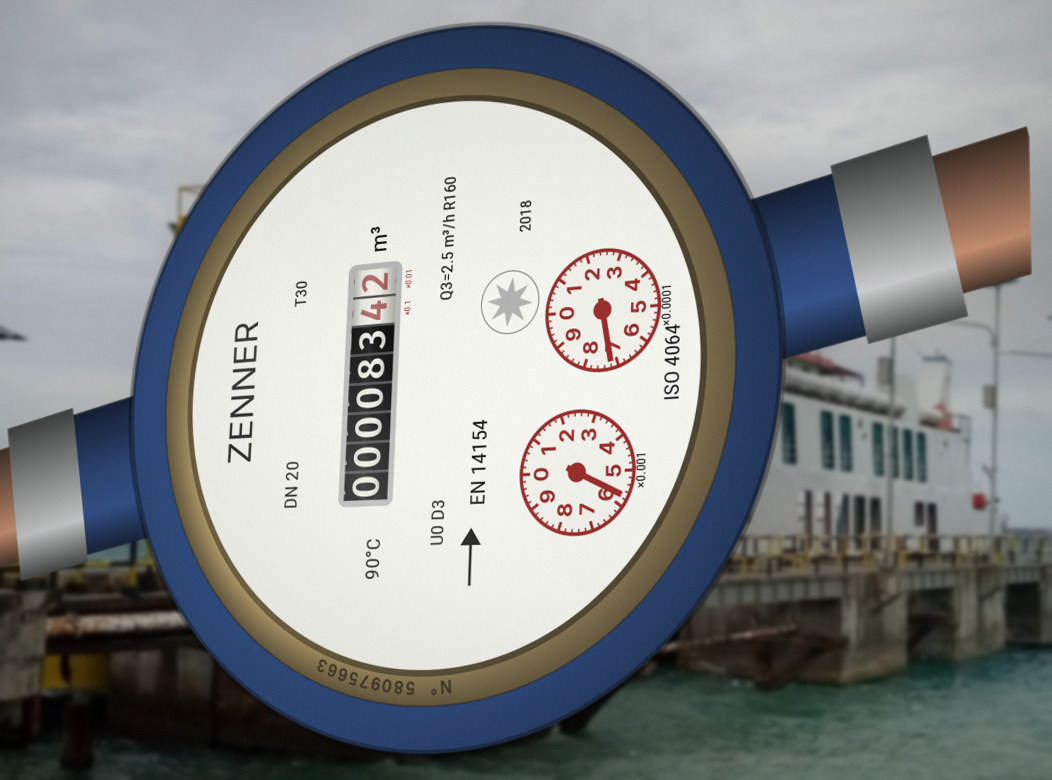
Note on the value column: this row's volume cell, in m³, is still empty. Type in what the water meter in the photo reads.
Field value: 83.4257 m³
